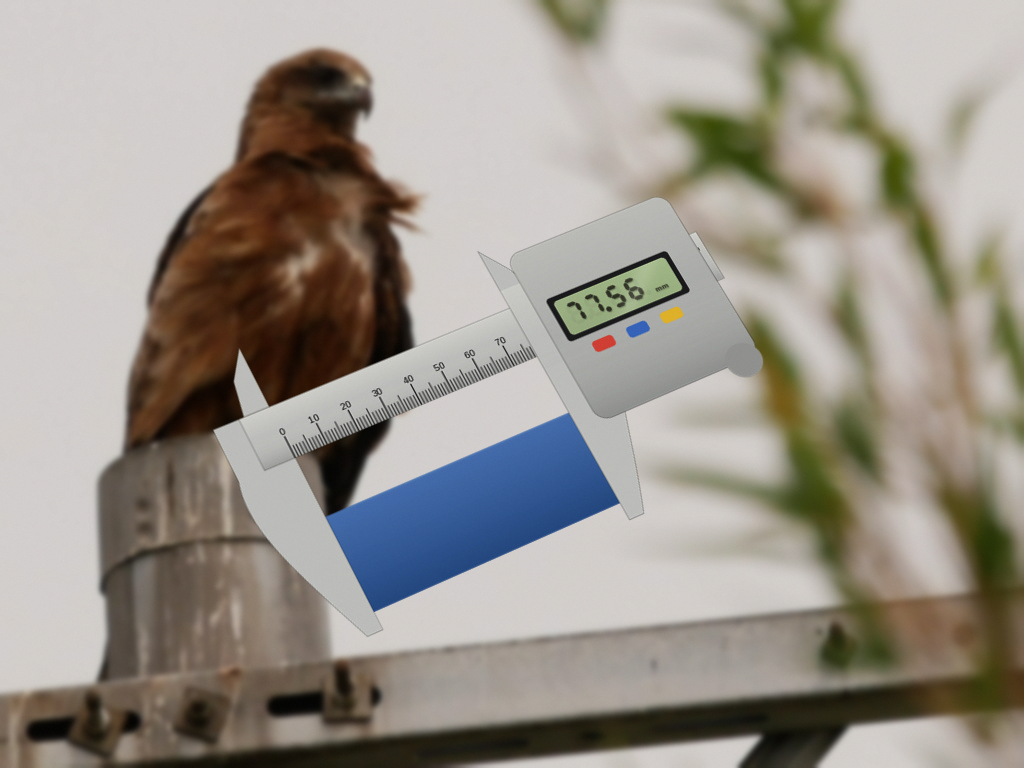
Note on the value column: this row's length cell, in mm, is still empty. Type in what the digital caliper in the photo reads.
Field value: 77.56 mm
